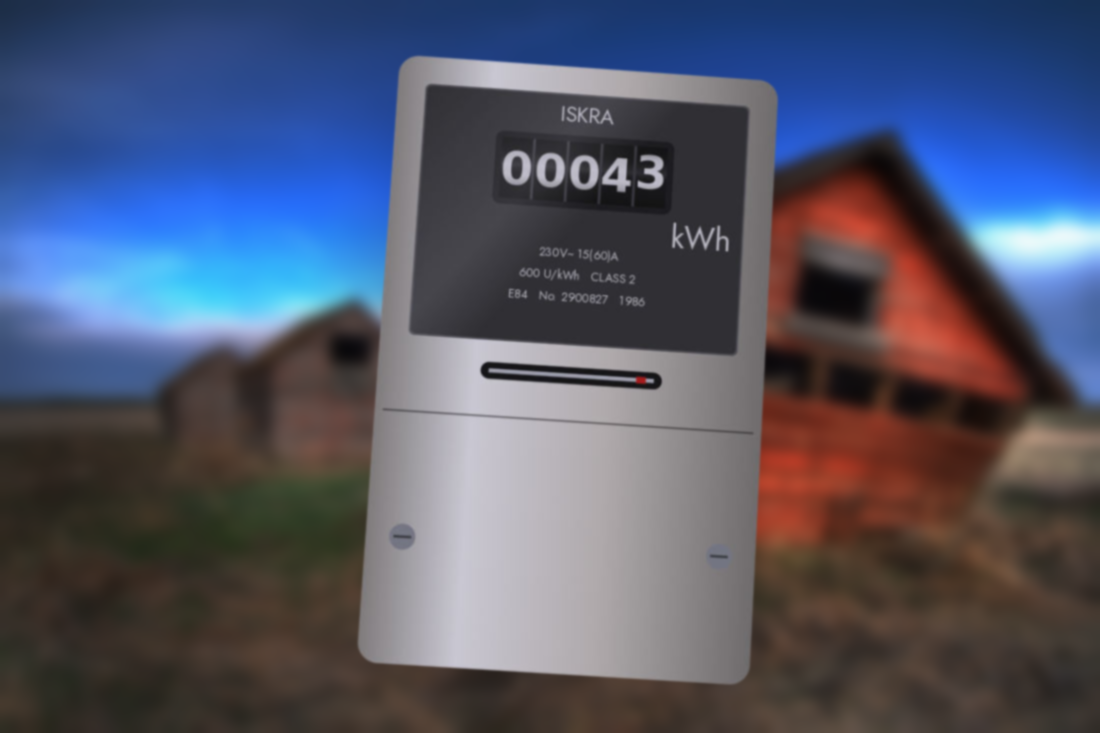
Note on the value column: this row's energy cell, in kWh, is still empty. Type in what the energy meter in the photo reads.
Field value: 43 kWh
